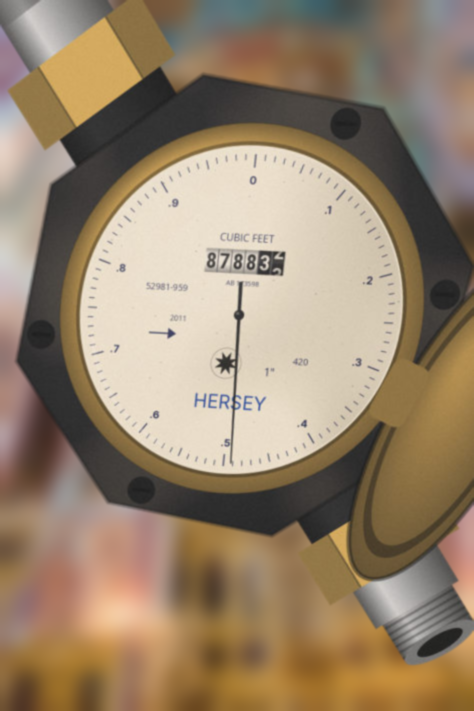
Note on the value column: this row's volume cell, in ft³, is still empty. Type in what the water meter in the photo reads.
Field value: 878832.49 ft³
